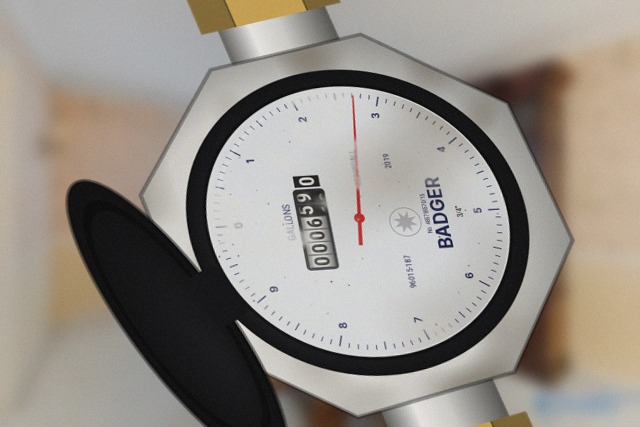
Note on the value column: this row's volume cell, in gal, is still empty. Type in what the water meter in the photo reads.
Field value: 6592.7 gal
